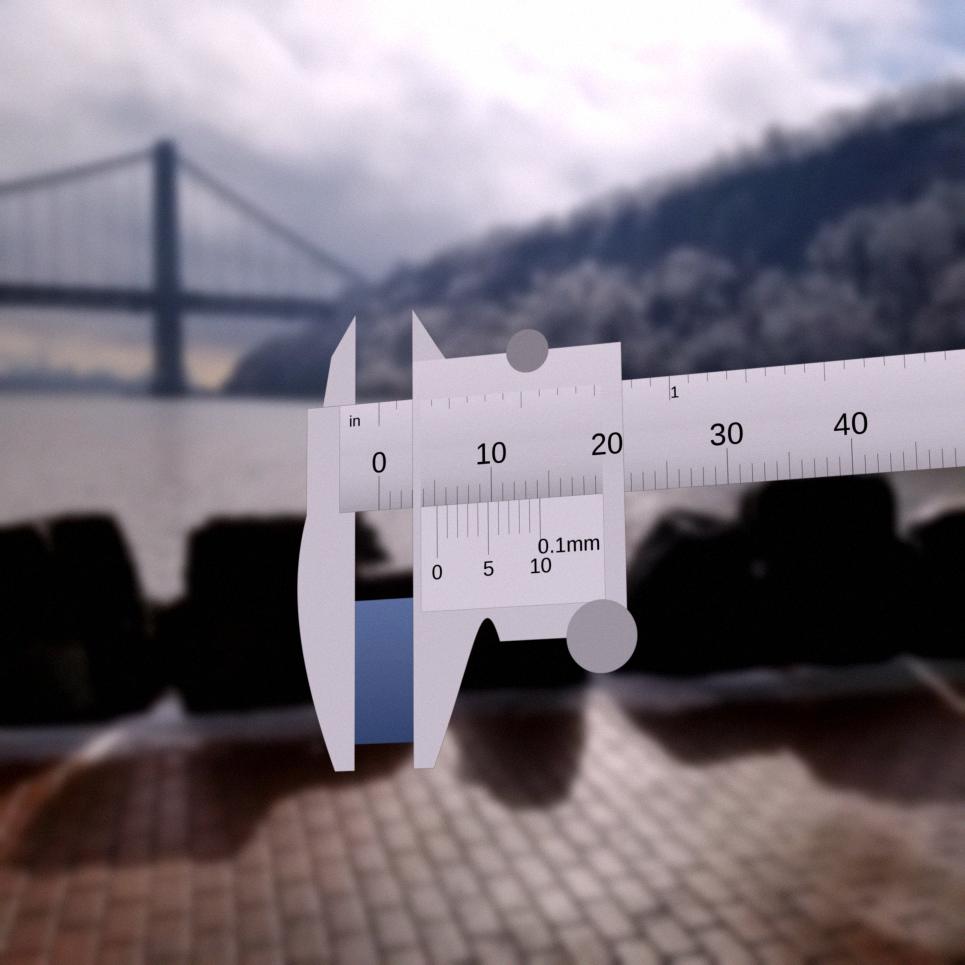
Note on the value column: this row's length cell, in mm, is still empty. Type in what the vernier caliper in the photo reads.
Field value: 5.2 mm
